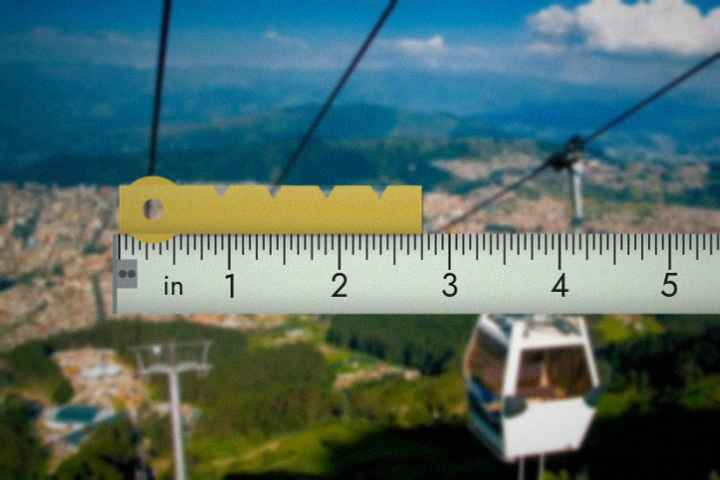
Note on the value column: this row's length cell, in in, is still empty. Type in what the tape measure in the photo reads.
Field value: 2.75 in
